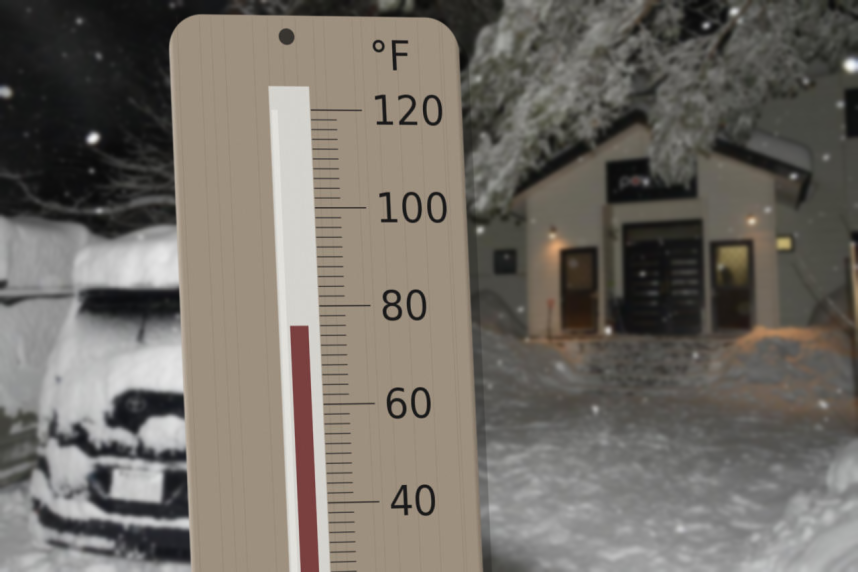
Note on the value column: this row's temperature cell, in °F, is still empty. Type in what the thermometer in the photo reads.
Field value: 76 °F
